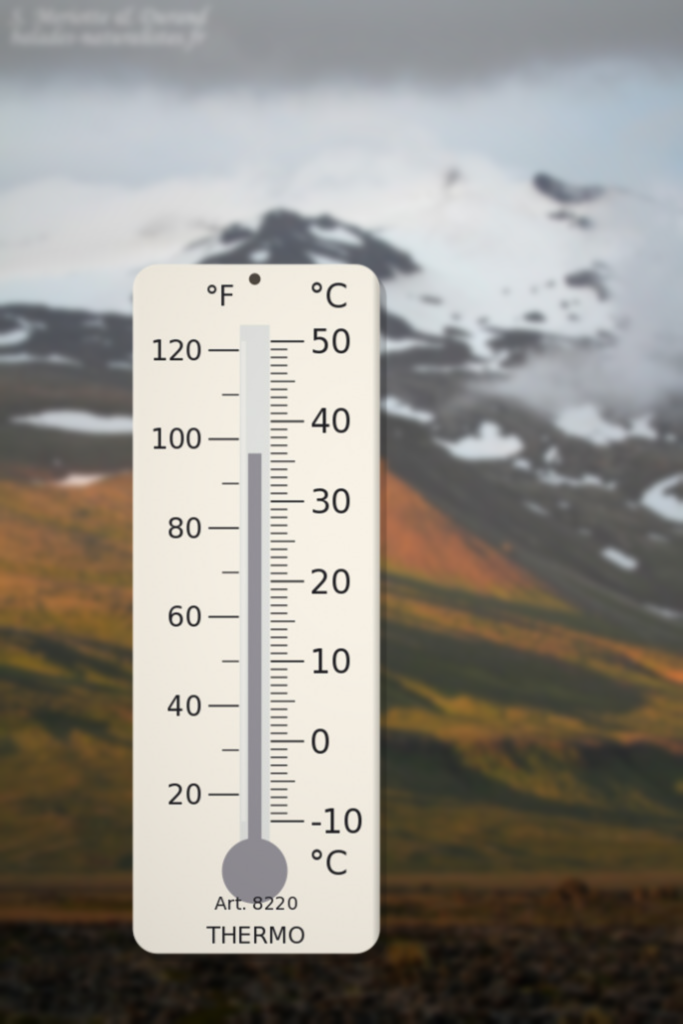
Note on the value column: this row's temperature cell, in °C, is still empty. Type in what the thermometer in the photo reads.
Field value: 36 °C
